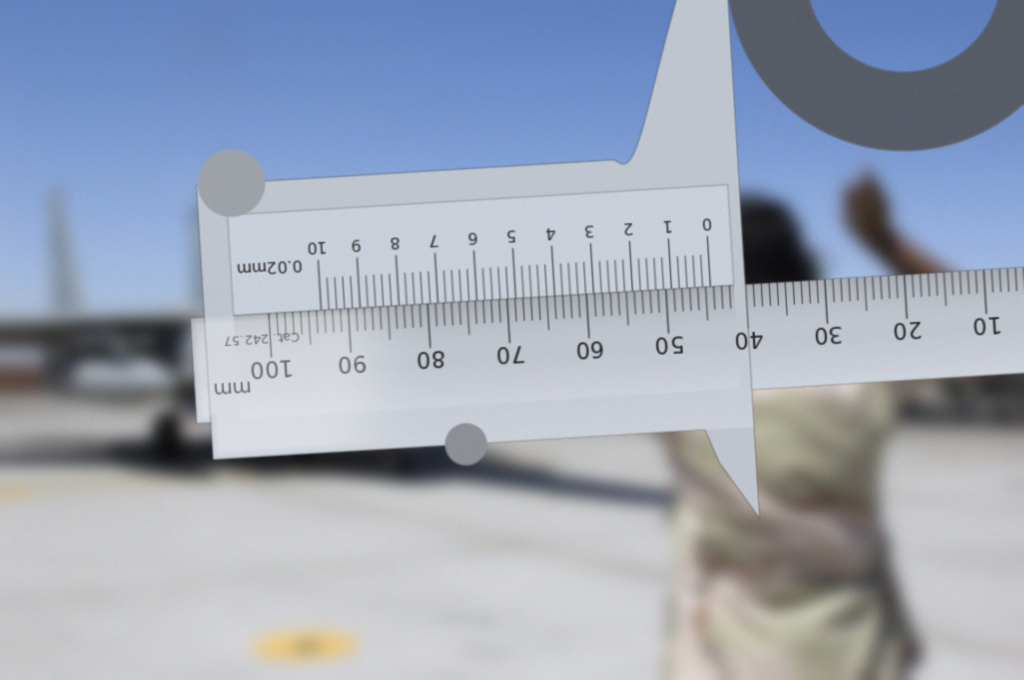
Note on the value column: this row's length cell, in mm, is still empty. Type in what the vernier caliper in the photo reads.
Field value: 44.4 mm
